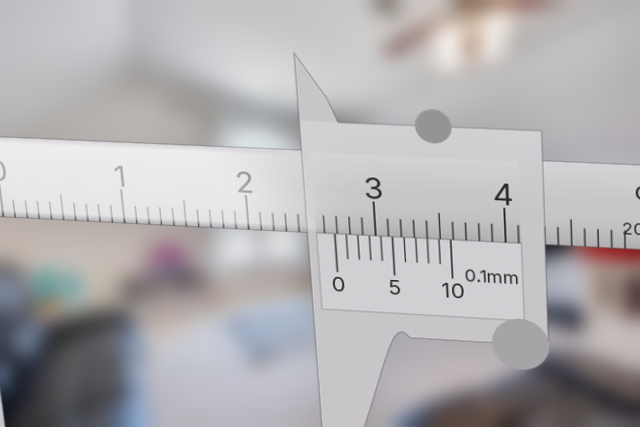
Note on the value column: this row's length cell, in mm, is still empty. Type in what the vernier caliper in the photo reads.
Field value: 26.8 mm
